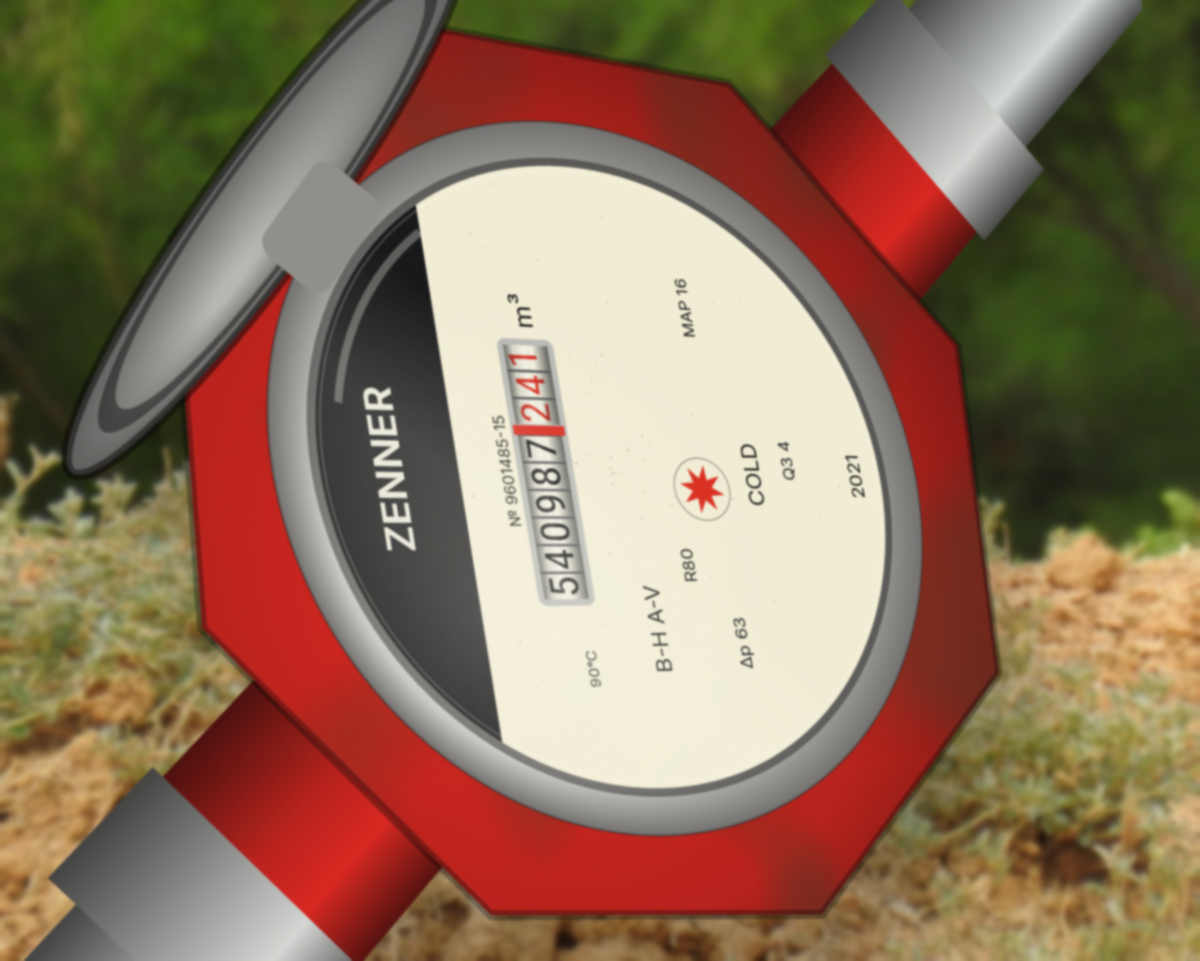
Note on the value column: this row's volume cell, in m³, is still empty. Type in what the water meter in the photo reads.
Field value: 540987.241 m³
